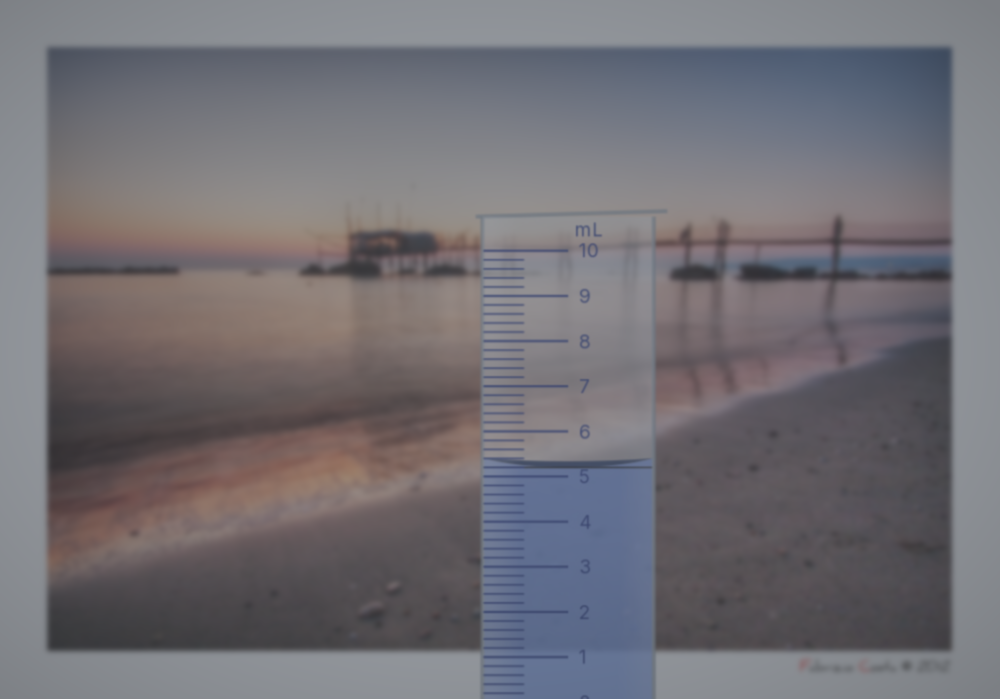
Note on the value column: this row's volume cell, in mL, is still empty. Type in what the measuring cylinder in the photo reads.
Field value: 5.2 mL
